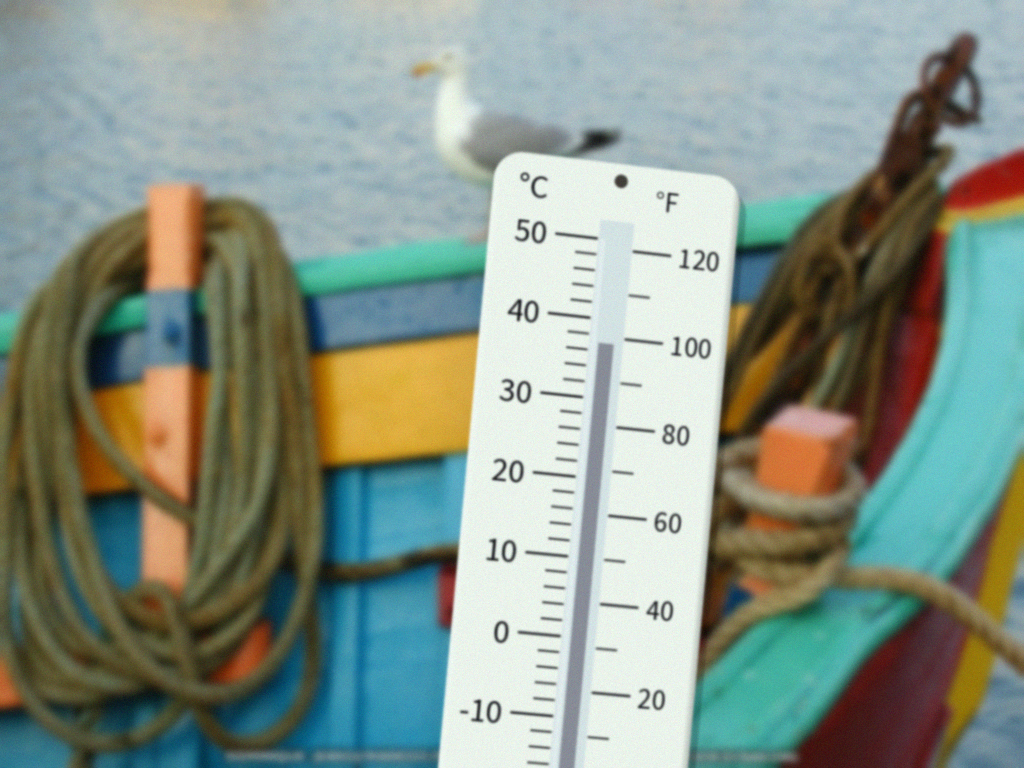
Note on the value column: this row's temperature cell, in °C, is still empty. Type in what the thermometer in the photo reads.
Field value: 37 °C
